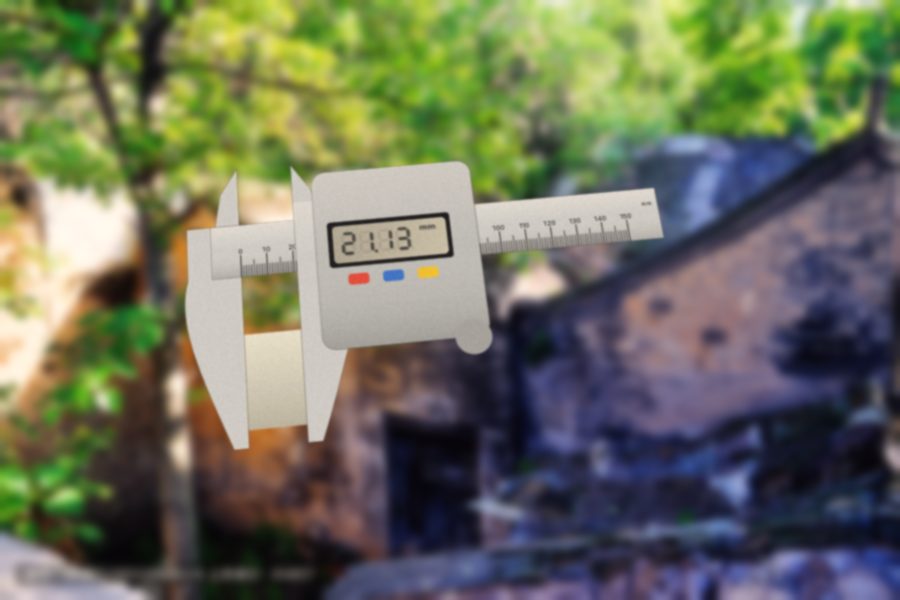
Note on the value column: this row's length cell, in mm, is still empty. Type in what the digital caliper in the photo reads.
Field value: 21.13 mm
